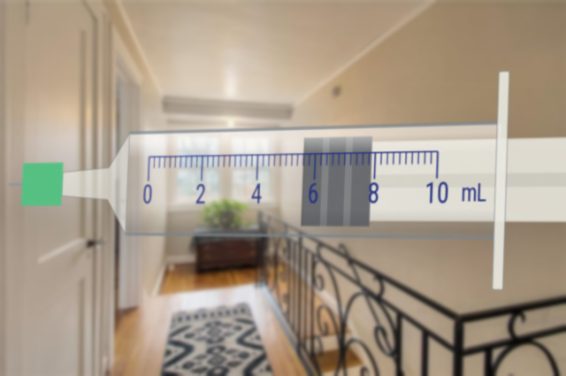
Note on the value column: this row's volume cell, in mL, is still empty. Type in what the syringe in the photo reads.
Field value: 5.6 mL
